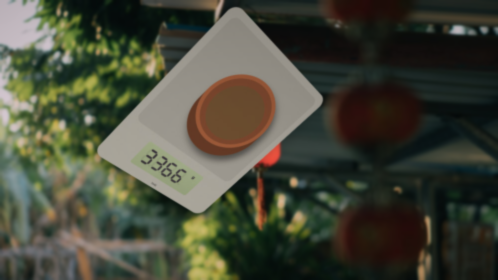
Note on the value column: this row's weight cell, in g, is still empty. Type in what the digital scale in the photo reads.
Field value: 3366 g
